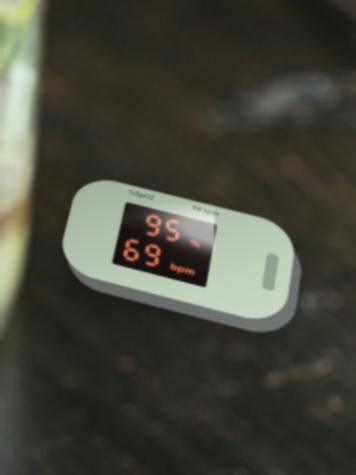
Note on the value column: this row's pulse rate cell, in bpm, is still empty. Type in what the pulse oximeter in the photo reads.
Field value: 69 bpm
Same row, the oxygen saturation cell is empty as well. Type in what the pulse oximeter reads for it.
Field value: 95 %
